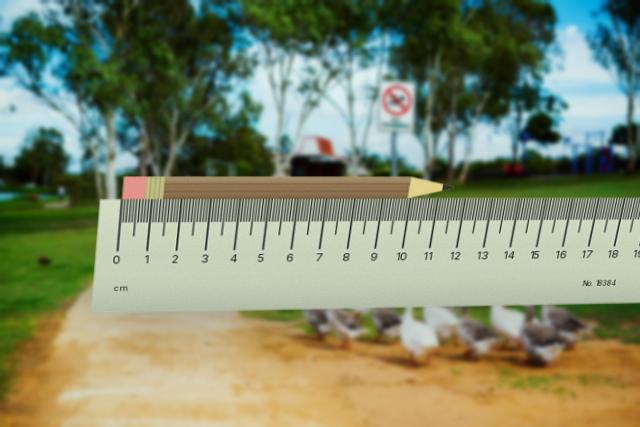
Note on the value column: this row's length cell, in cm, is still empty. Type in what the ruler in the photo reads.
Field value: 11.5 cm
